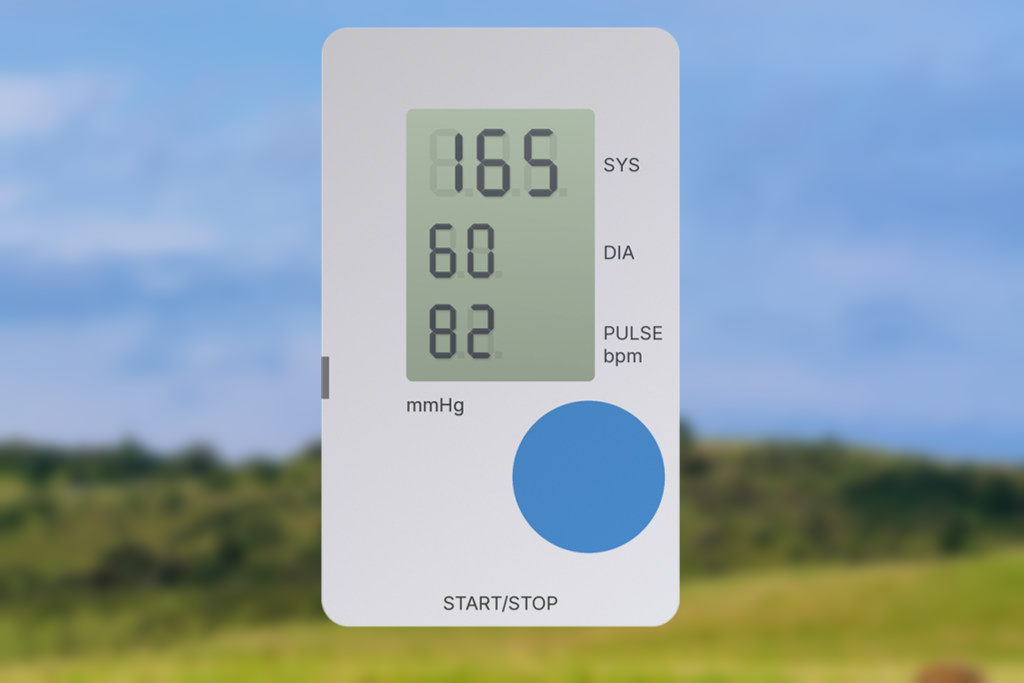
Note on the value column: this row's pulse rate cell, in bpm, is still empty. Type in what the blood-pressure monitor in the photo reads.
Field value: 82 bpm
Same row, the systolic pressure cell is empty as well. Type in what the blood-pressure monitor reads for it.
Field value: 165 mmHg
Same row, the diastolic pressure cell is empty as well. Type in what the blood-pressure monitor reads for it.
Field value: 60 mmHg
